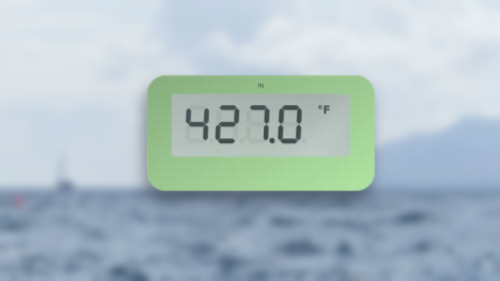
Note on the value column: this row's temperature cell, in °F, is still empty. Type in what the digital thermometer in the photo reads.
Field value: 427.0 °F
